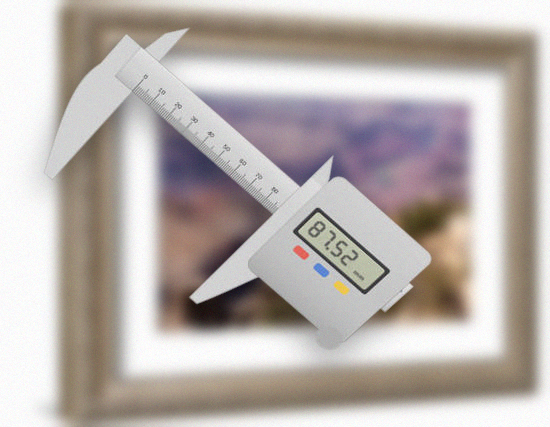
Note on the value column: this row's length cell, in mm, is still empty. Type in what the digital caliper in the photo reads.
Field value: 87.52 mm
